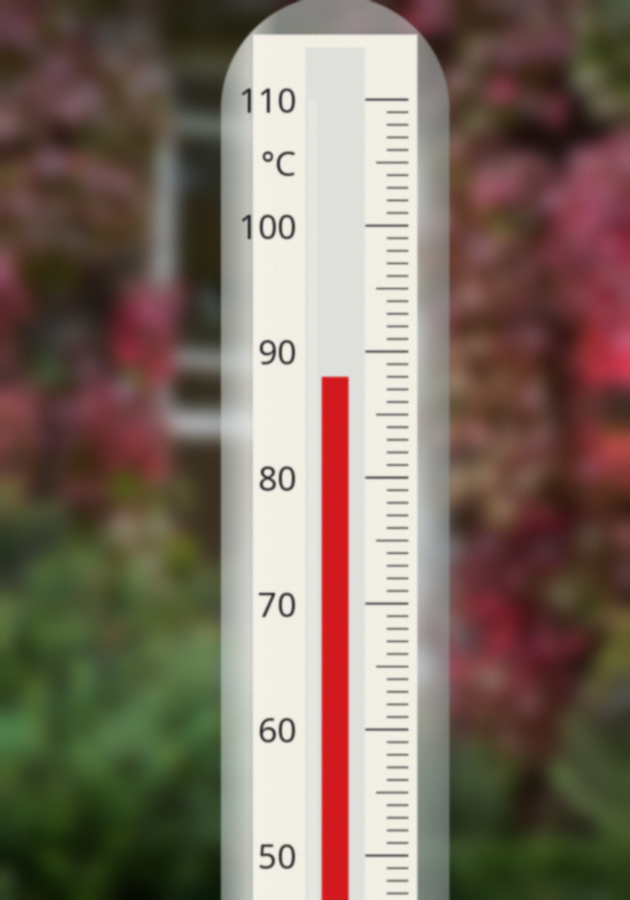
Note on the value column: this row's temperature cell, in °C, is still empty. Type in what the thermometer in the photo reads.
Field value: 88 °C
